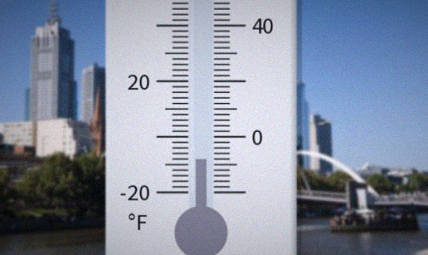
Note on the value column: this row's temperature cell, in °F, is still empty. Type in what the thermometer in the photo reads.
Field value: -8 °F
